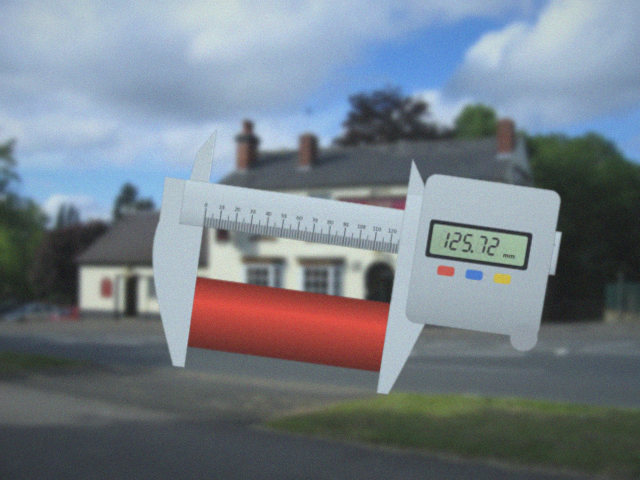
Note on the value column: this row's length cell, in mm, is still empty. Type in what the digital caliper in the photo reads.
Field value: 125.72 mm
